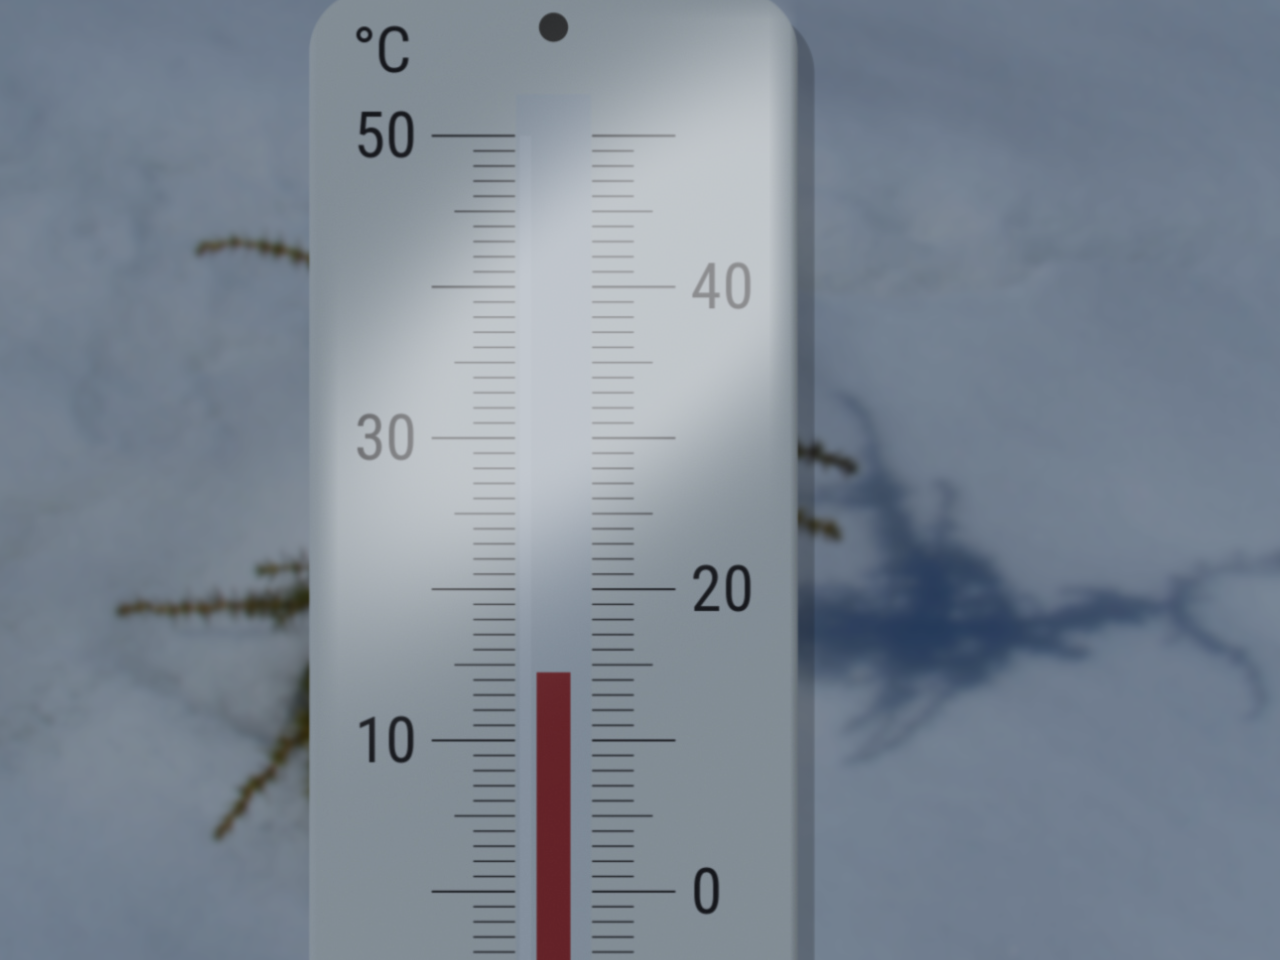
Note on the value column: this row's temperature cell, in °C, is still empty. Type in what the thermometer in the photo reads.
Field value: 14.5 °C
